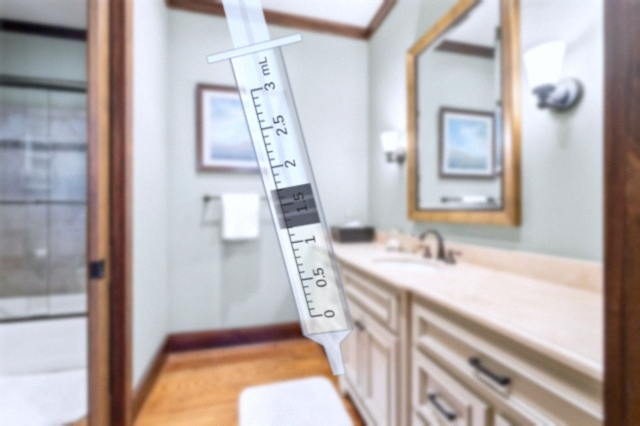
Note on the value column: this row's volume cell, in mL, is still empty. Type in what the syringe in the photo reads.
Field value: 1.2 mL
